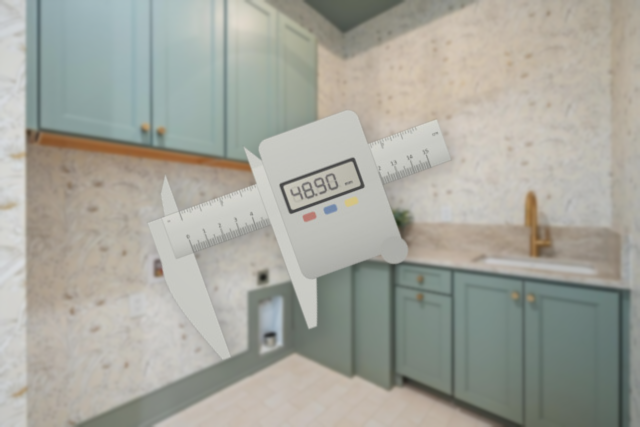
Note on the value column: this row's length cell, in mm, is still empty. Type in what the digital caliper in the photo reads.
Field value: 48.90 mm
